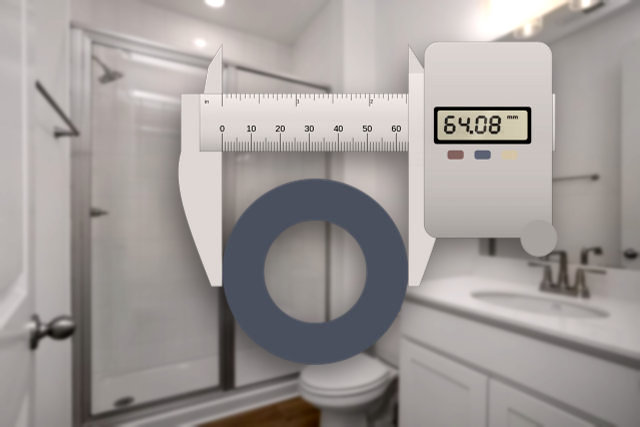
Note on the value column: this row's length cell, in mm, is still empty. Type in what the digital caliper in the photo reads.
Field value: 64.08 mm
